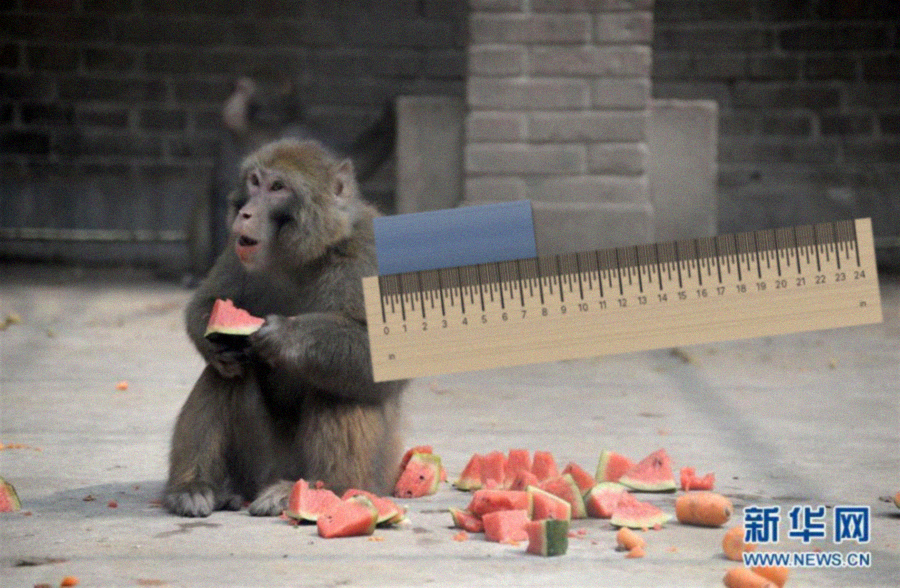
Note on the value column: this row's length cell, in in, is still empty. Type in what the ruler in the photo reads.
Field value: 8 in
